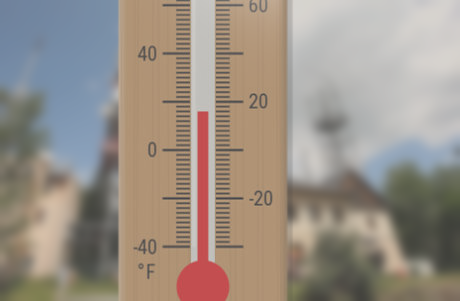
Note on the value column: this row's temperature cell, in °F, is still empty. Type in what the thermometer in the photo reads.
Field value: 16 °F
